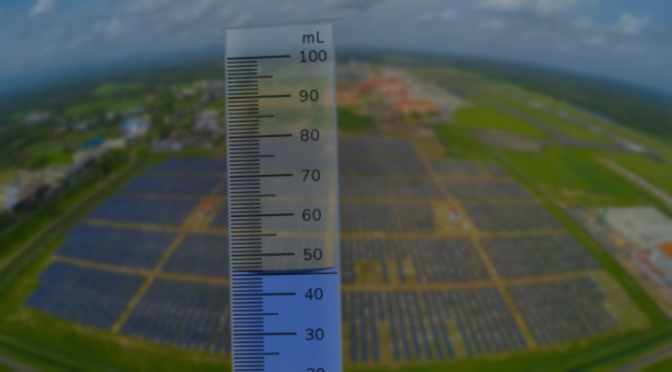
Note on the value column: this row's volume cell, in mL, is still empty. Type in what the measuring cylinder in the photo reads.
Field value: 45 mL
